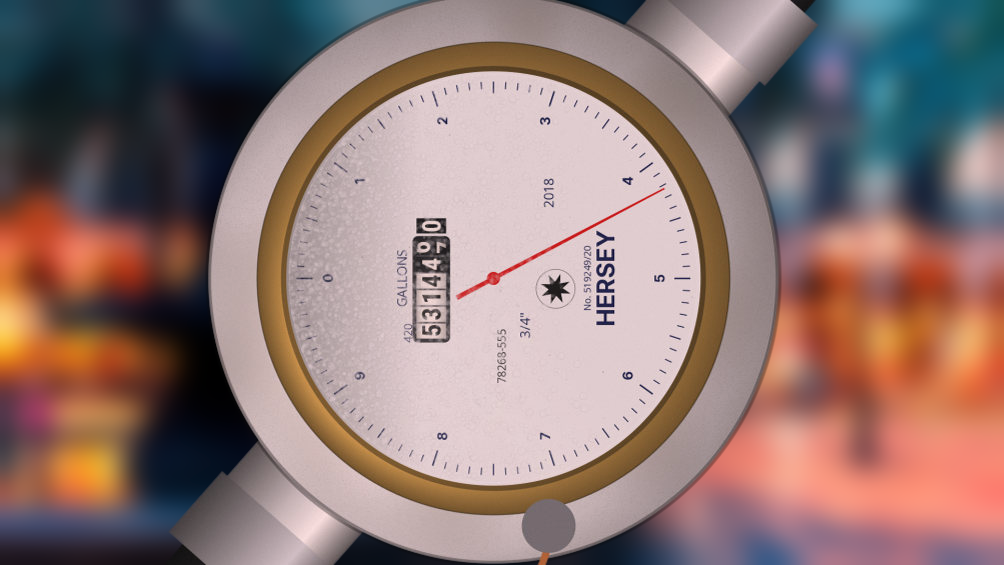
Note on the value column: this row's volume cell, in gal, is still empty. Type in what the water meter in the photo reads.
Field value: 5314464.2 gal
